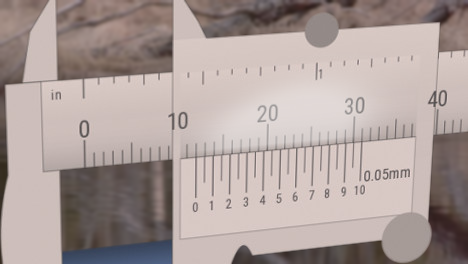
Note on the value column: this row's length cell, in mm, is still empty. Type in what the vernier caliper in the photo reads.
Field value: 12.0 mm
